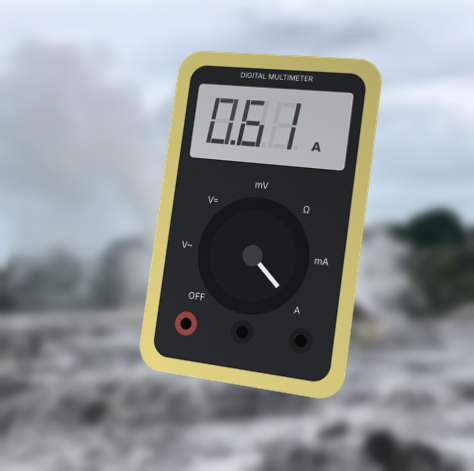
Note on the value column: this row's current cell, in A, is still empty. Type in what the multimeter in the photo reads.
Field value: 0.61 A
